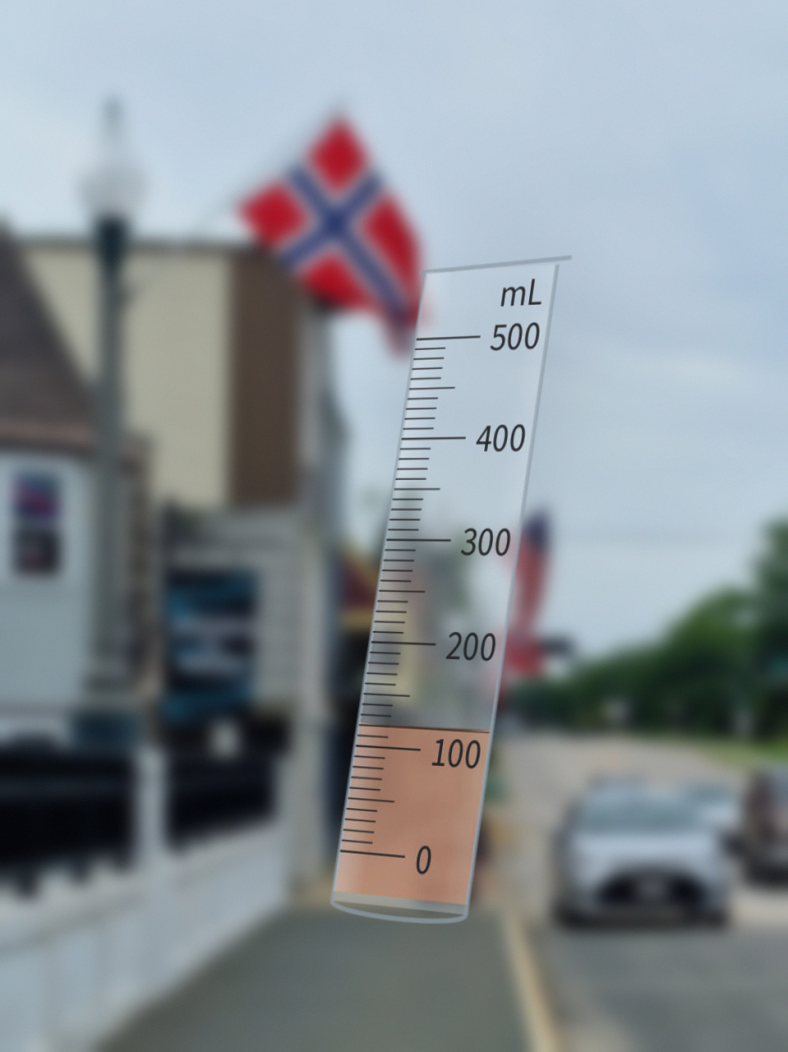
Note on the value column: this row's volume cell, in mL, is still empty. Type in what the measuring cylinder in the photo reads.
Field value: 120 mL
